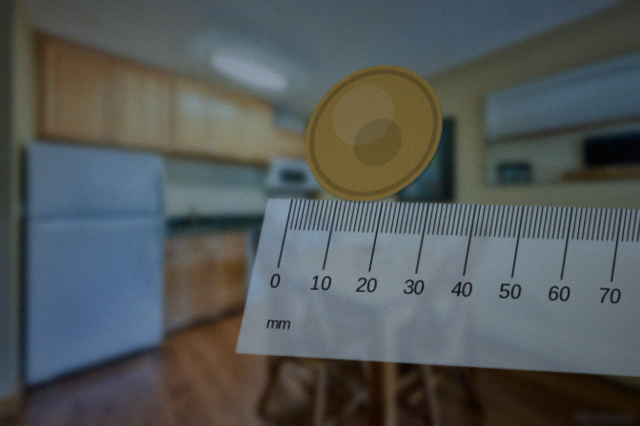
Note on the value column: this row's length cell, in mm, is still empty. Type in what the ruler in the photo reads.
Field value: 30 mm
